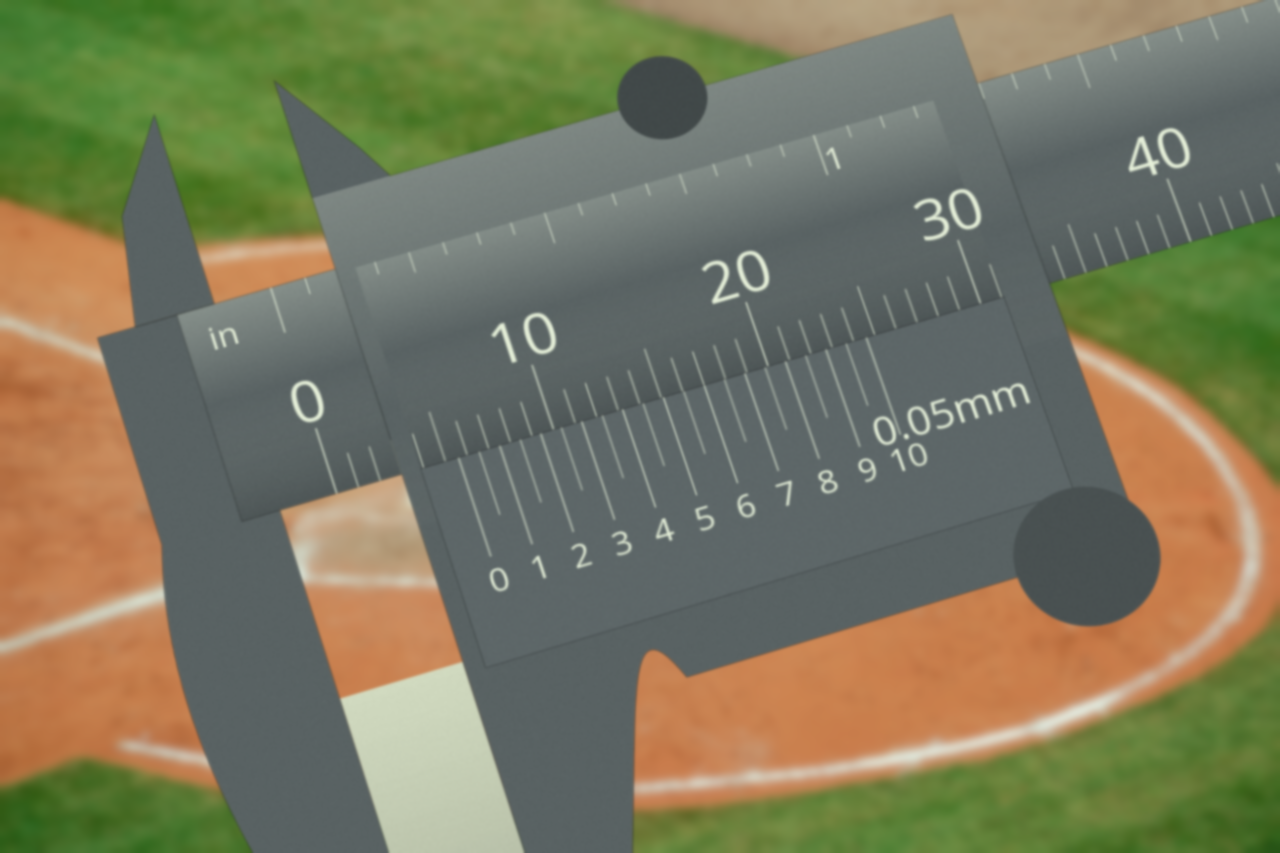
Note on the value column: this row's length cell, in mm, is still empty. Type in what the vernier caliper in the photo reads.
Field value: 5.6 mm
